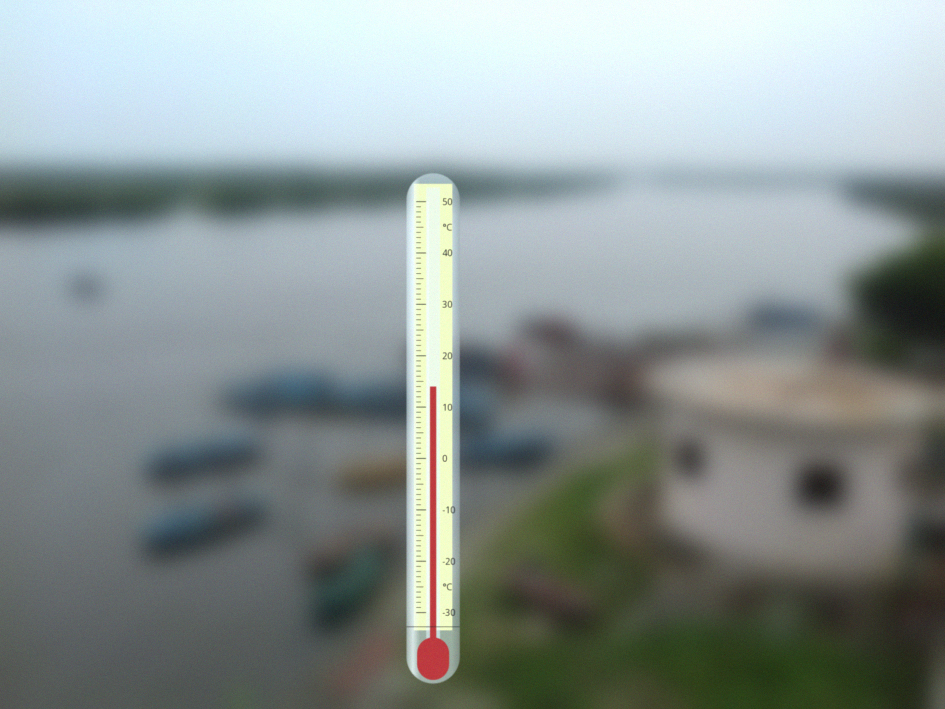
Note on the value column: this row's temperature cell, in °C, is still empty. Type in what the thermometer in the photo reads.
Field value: 14 °C
